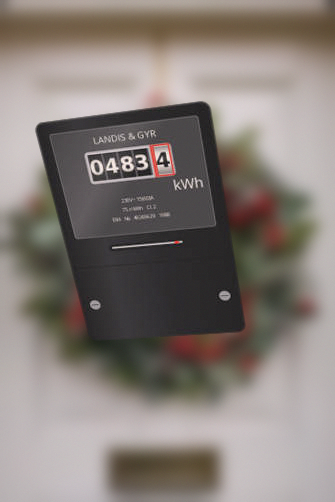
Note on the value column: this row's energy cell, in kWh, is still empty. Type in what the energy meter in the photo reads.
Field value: 483.4 kWh
